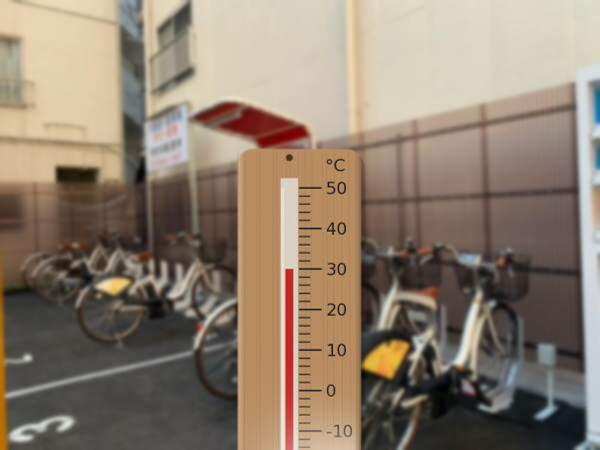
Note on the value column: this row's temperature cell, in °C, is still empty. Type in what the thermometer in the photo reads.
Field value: 30 °C
